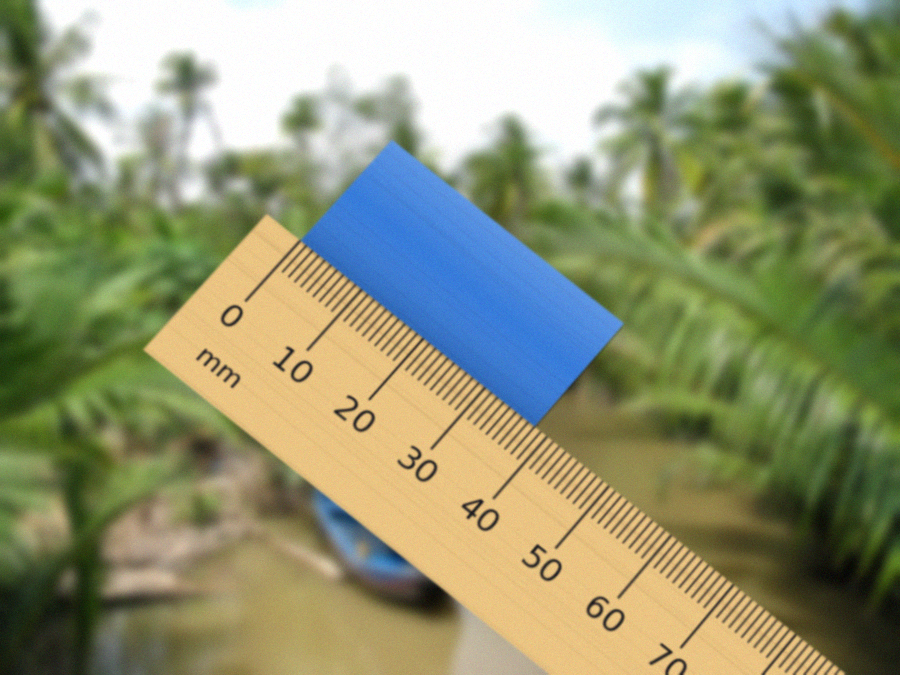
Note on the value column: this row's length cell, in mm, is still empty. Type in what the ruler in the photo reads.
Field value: 38 mm
